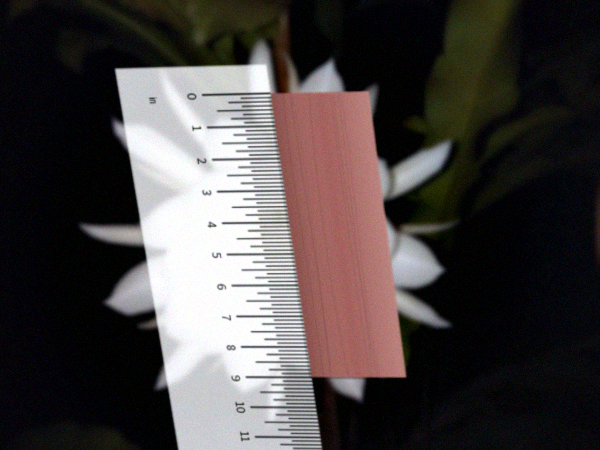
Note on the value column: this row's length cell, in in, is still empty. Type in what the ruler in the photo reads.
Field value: 9 in
